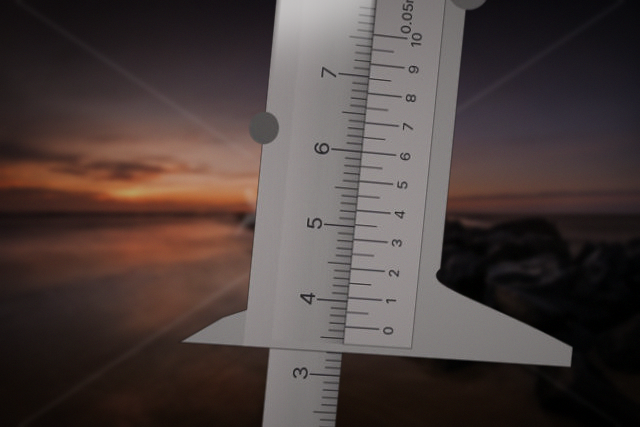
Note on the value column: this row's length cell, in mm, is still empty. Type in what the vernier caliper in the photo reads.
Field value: 36.6 mm
